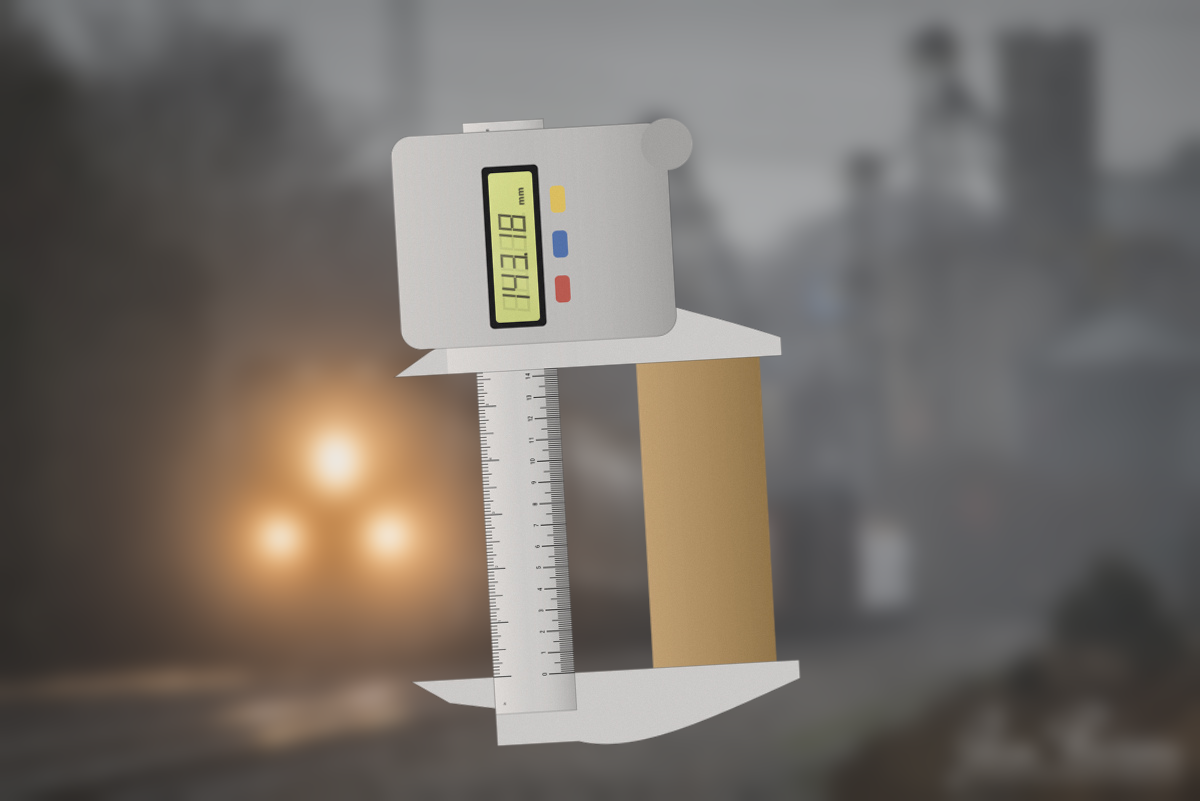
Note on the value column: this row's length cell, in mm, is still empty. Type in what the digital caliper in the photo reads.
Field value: 143.18 mm
